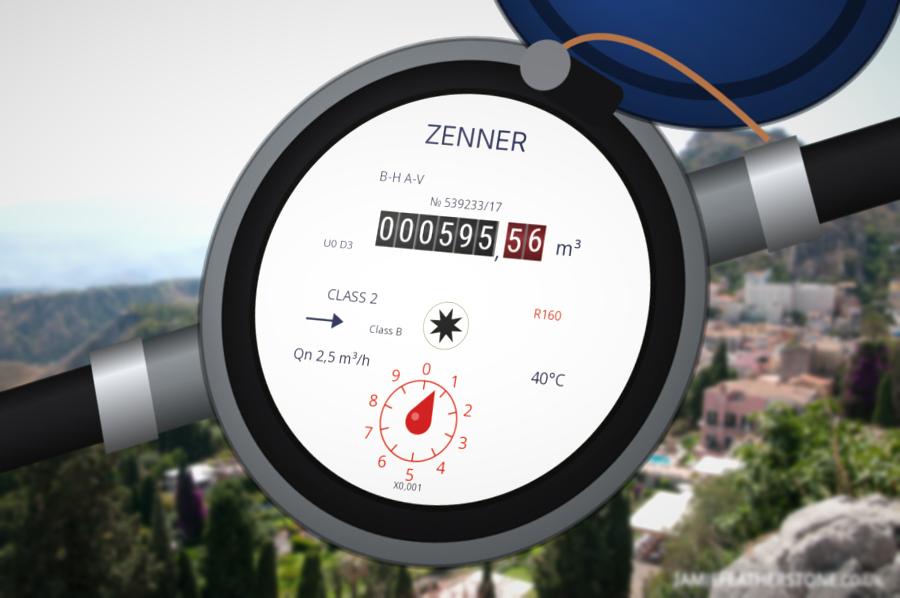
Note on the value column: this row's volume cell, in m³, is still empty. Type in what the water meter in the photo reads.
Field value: 595.560 m³
